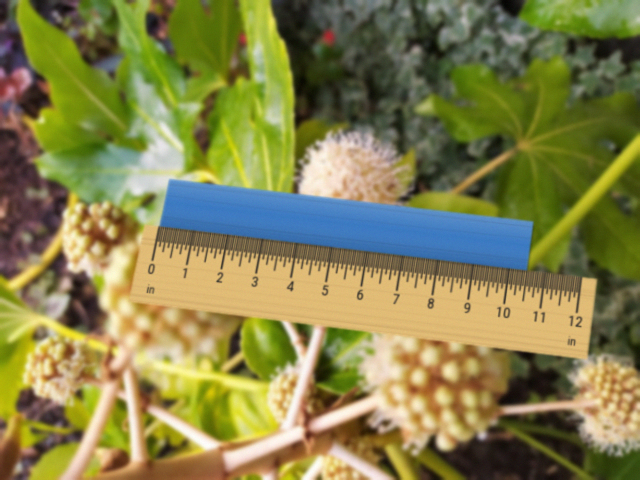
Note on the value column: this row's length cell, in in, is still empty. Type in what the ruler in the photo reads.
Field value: 10.5 in
